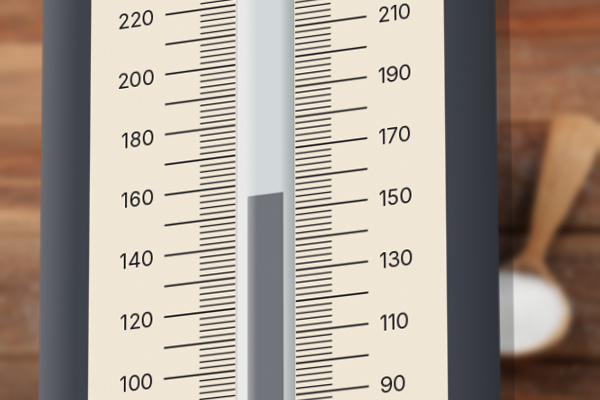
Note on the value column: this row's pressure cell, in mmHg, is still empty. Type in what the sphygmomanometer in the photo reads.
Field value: 156 mmHg
